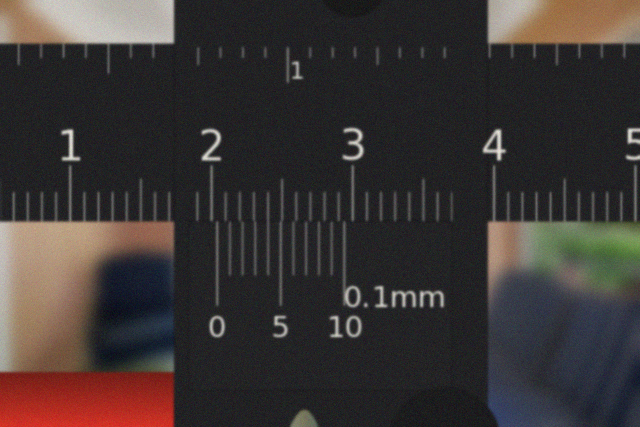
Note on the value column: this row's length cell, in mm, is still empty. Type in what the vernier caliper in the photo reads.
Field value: 20.4 mm
